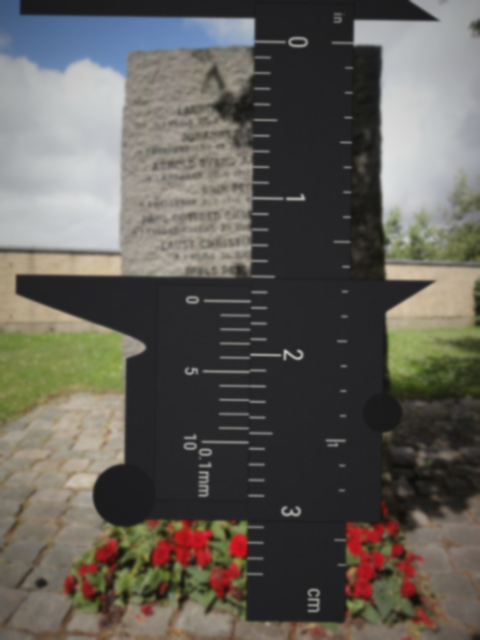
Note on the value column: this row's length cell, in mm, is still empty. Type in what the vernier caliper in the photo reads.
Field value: 16.6 mm
